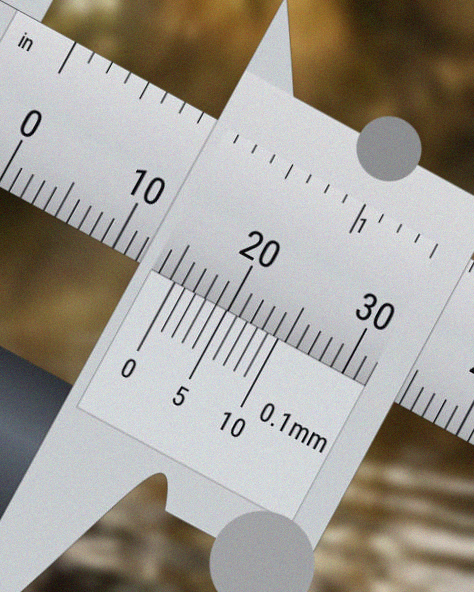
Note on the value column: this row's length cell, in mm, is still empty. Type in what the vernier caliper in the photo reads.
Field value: 15.4 mm
